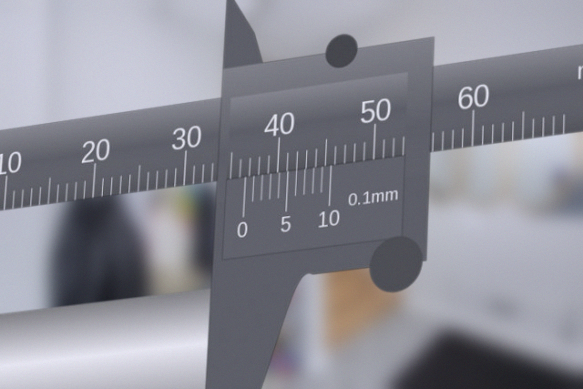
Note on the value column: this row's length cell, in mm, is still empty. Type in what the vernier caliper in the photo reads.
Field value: 36.6 mm
